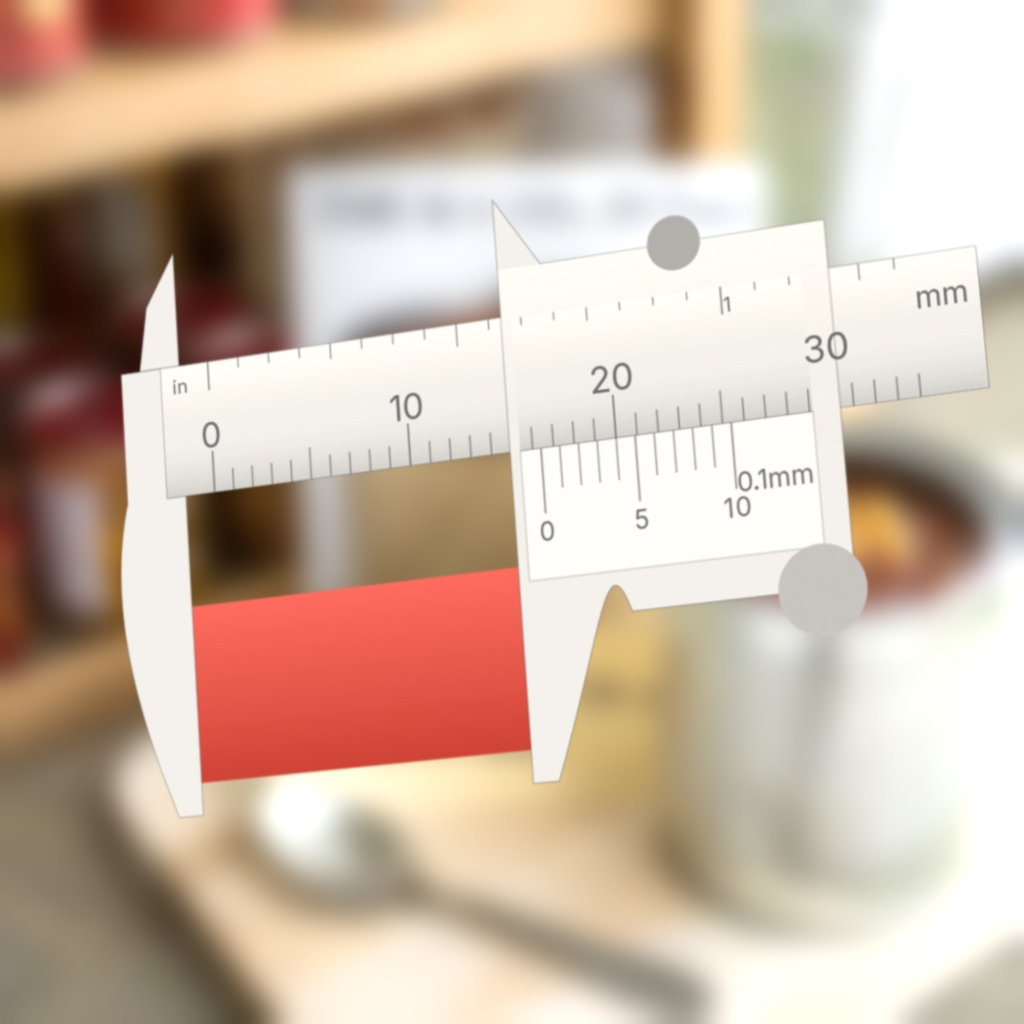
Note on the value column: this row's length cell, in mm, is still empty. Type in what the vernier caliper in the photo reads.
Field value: 16.4 mm
